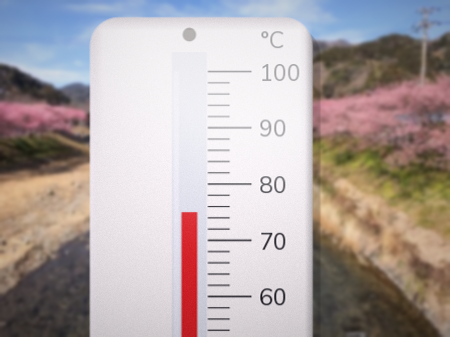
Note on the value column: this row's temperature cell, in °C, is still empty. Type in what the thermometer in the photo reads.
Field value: 75 °C
